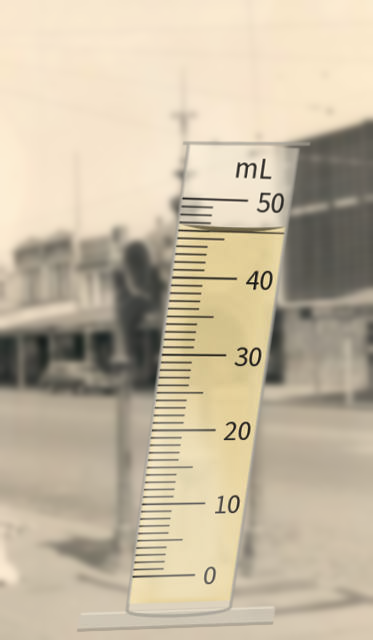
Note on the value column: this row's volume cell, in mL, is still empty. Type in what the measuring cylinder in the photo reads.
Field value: 46 mL
